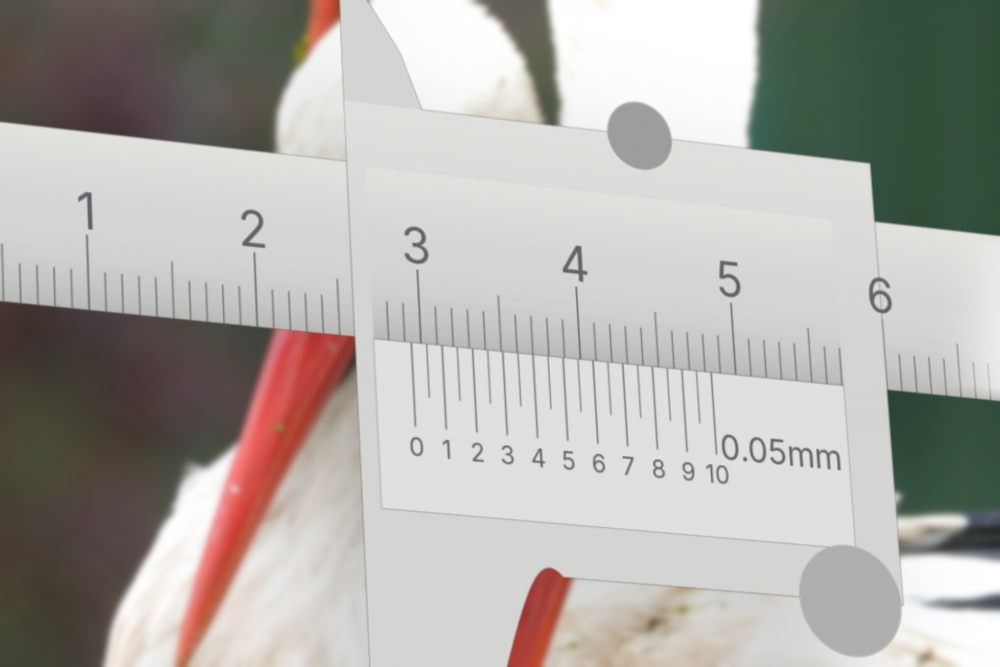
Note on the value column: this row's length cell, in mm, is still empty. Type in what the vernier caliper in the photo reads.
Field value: 29.4 mm
